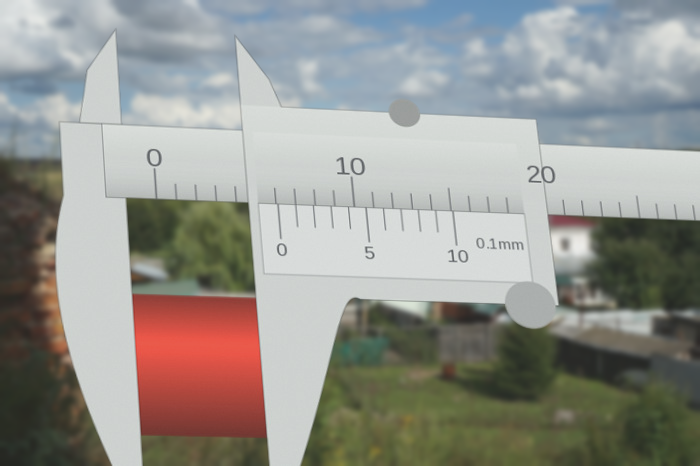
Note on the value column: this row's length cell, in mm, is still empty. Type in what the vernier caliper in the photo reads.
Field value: 6.1 mm
